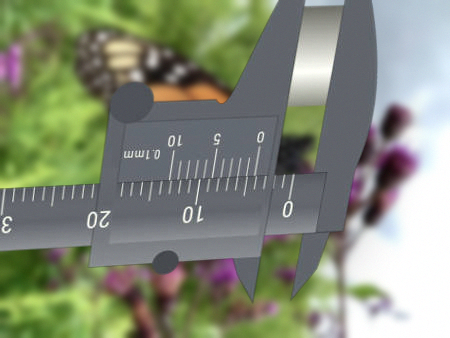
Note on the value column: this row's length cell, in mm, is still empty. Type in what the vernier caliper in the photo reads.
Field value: 4.2 mm
